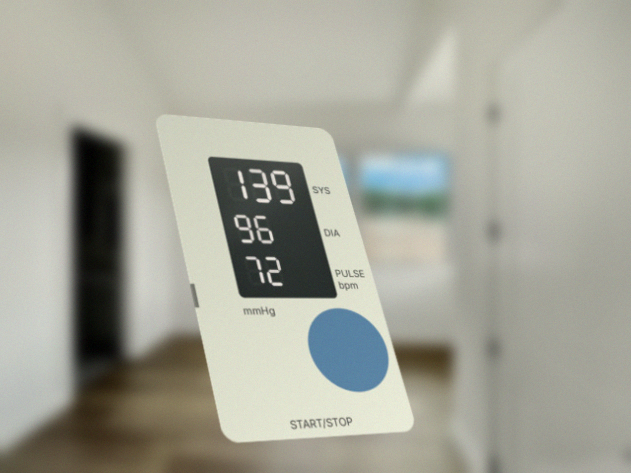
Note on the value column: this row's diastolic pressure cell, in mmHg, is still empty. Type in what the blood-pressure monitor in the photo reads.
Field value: 96 mmHg
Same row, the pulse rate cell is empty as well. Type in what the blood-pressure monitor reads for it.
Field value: 72 bpm
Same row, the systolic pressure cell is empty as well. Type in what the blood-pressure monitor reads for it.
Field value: 139 mmHg
